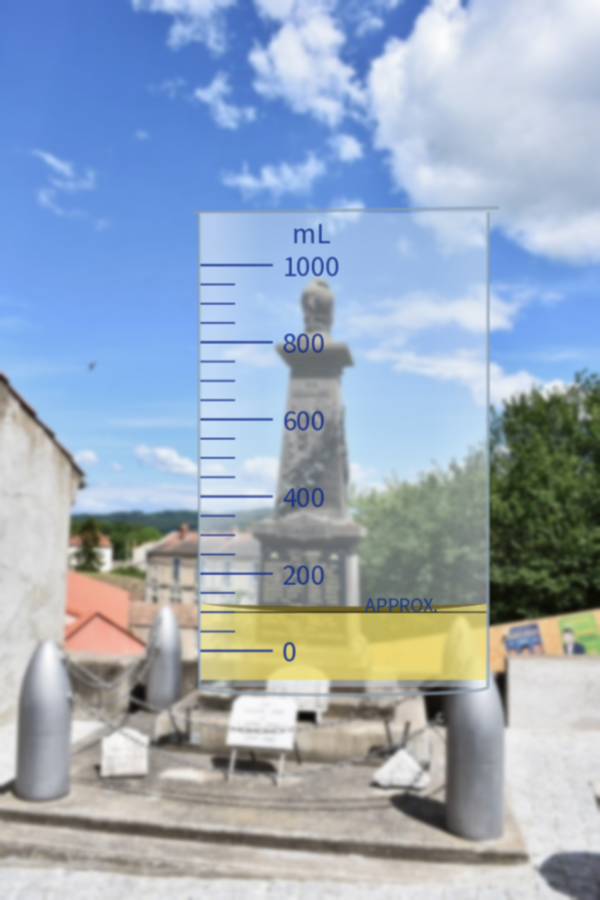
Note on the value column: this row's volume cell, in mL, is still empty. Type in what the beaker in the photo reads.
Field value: 100 mL
